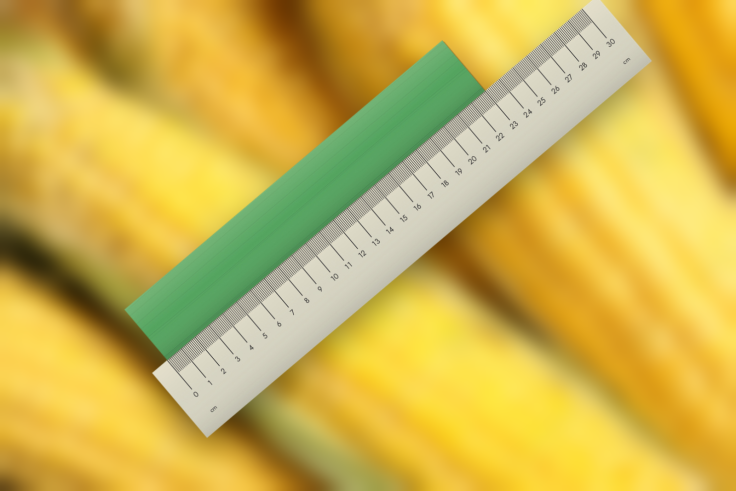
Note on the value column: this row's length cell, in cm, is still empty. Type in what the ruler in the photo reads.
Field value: 23 cm
